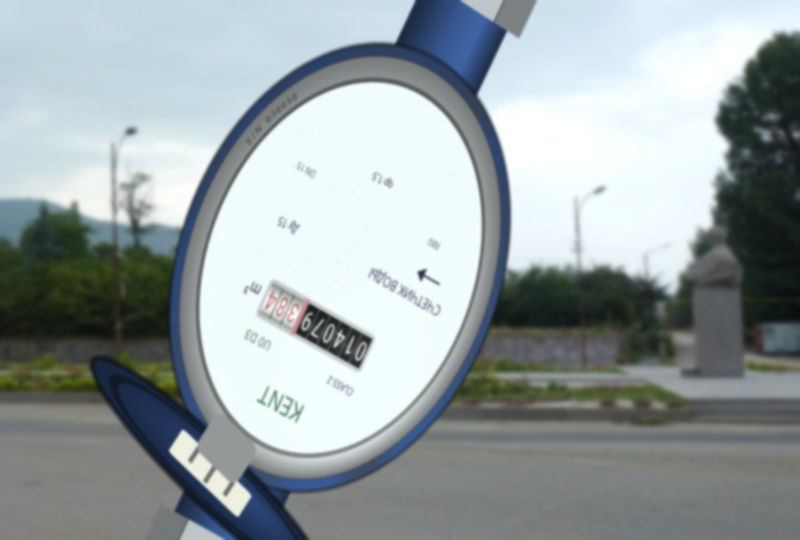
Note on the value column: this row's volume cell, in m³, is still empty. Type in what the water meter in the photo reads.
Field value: 14079.384 m³
